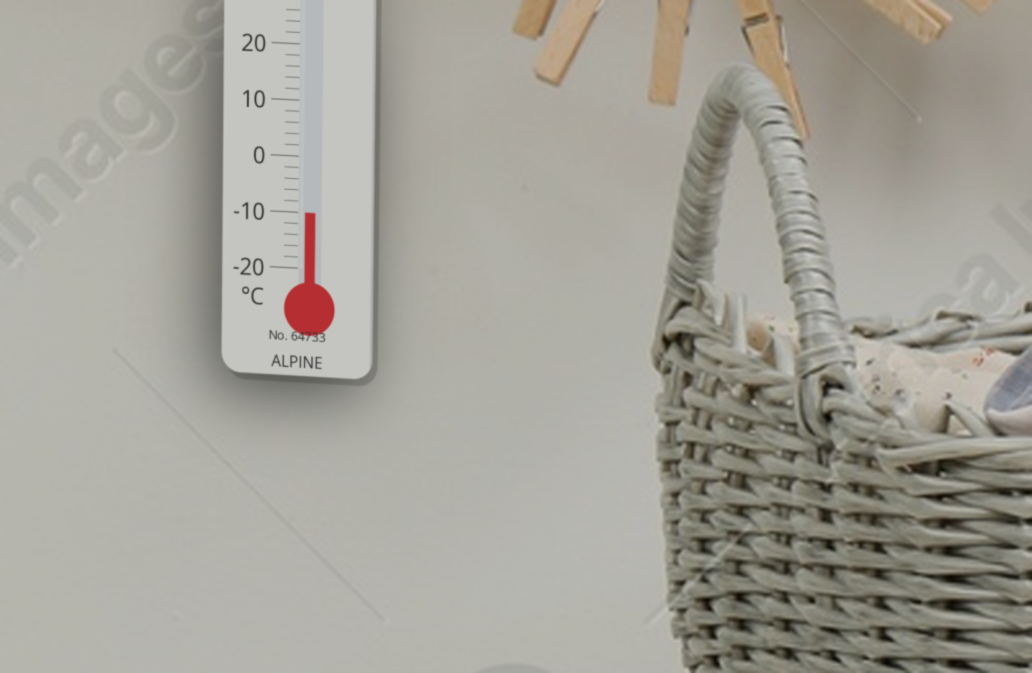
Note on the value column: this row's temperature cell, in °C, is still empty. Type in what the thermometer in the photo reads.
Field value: -10 °C
